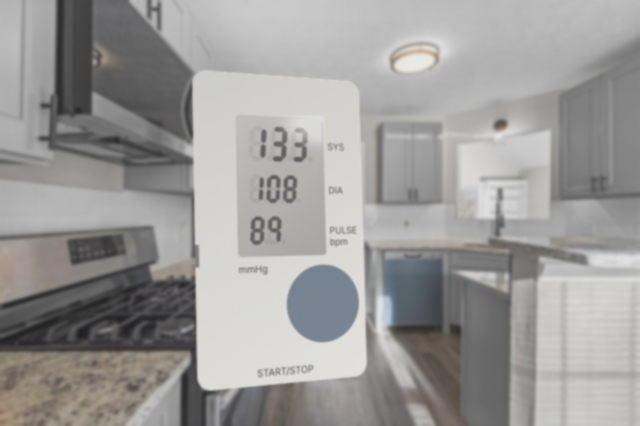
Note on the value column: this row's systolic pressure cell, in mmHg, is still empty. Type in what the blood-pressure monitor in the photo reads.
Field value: 133 mmHg
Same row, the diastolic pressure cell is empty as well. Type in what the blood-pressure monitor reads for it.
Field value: 108 mmHg
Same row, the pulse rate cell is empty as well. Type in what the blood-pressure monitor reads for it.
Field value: 89 bpm
